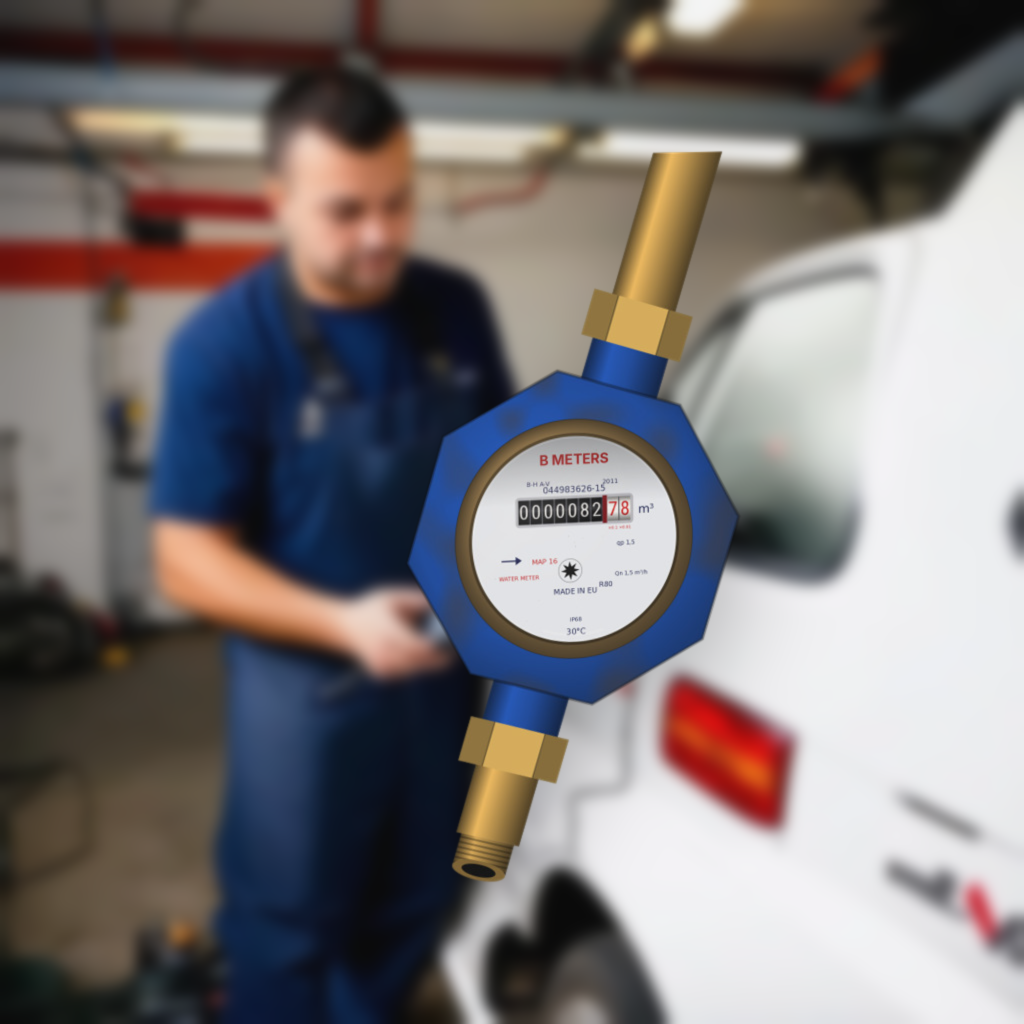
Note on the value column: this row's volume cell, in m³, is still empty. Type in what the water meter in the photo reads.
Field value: 82.78 m³
